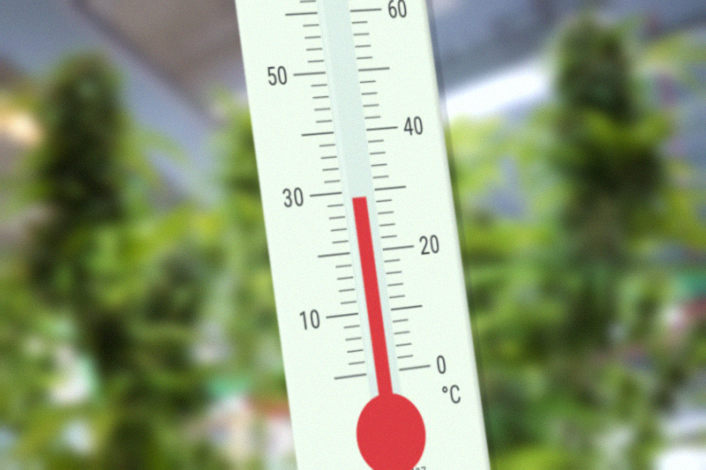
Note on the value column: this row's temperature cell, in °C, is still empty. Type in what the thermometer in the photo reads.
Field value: 29 °C
